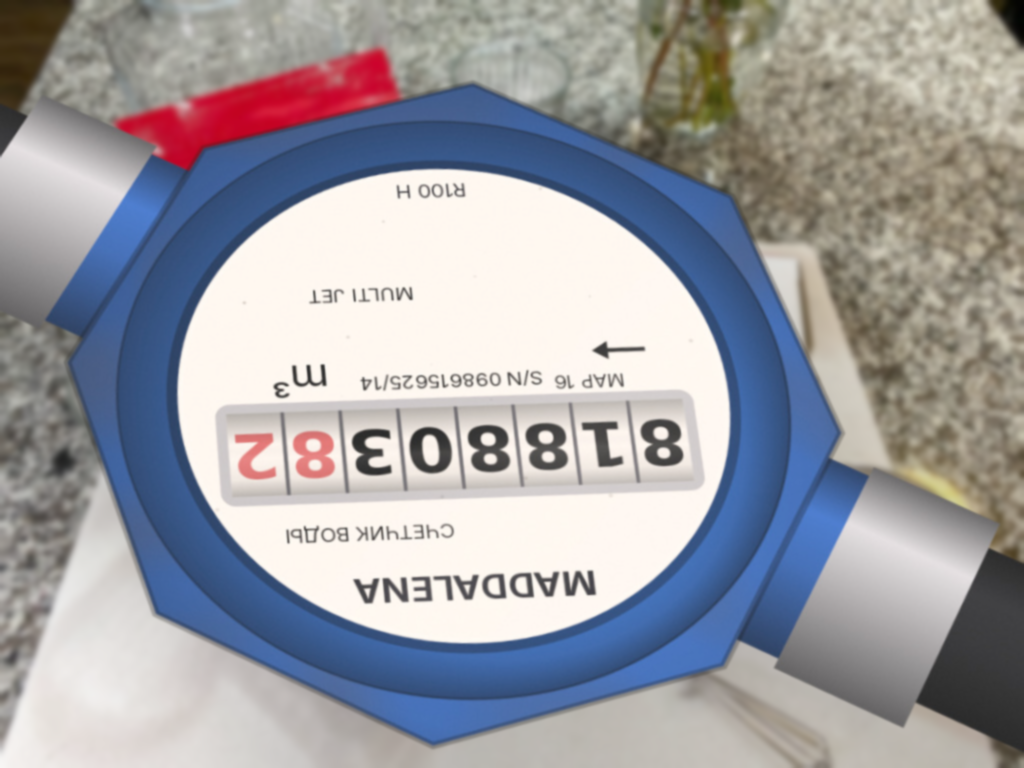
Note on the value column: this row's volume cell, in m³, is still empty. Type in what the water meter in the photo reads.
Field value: 818803.82 m³
